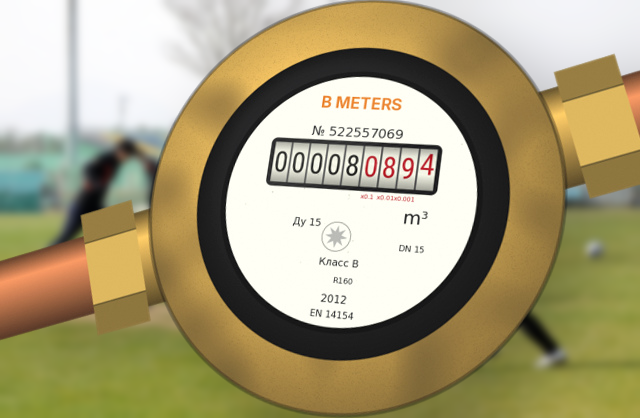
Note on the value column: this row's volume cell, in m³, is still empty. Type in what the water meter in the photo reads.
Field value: 8.0894 m³
